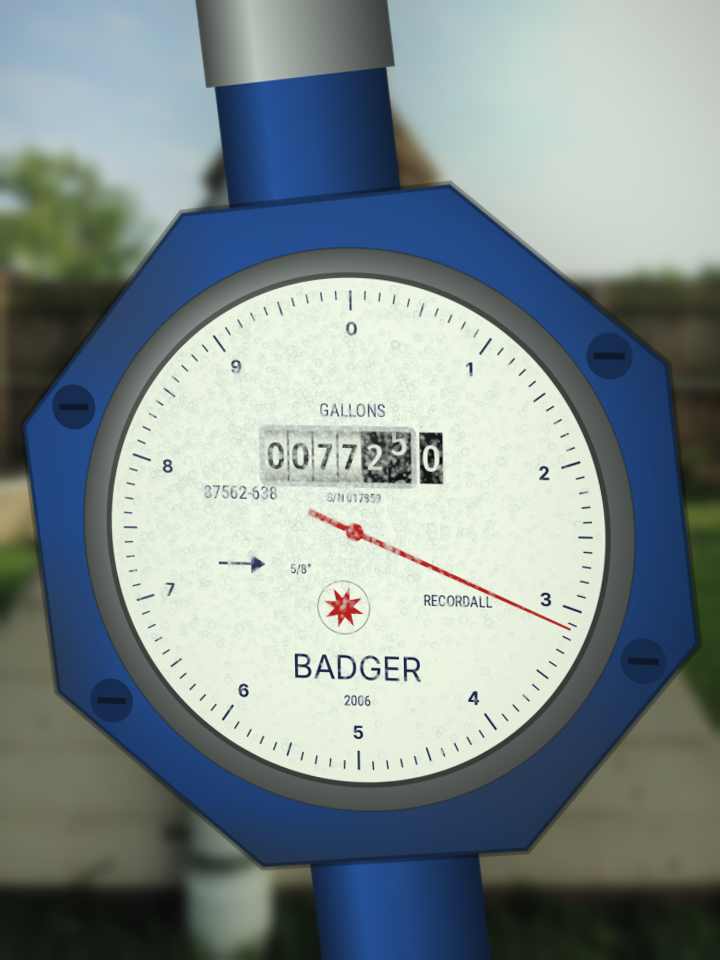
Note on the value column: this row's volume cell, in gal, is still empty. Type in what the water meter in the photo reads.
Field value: 77253.1 gal
